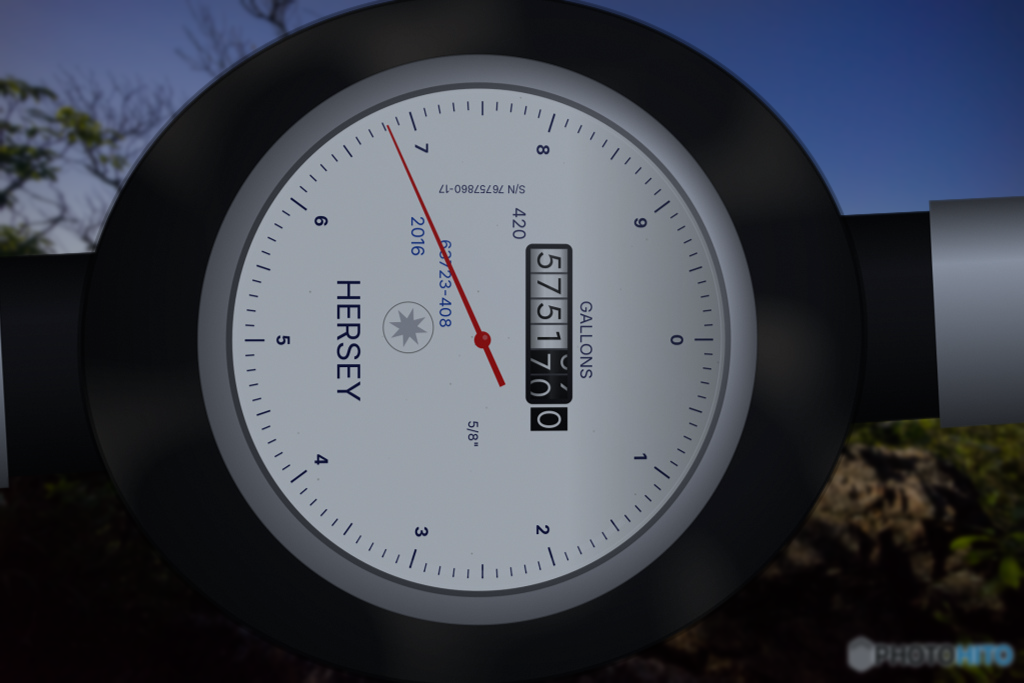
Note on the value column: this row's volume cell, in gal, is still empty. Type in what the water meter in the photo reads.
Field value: 5751696.8 gal
